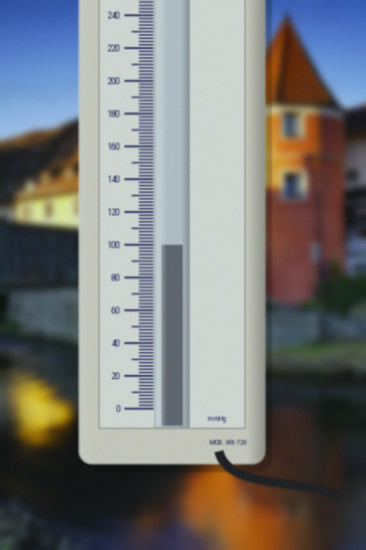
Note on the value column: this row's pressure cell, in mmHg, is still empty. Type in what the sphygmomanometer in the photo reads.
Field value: 100 mmHg
